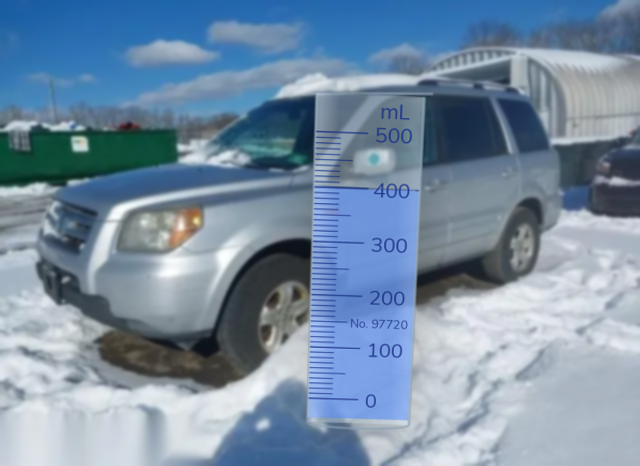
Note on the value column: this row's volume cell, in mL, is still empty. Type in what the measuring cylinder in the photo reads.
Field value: 400 mL
